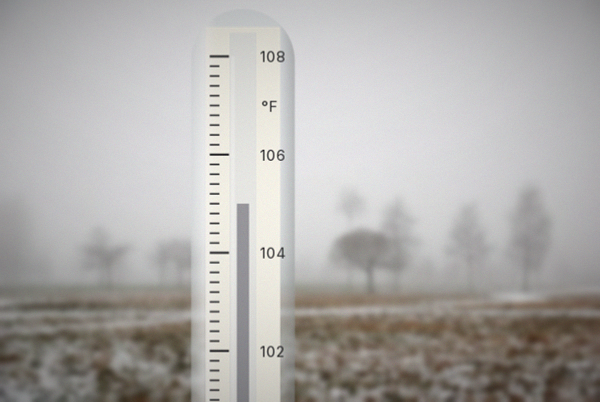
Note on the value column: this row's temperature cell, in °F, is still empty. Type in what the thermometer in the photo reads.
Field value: 105 °F
